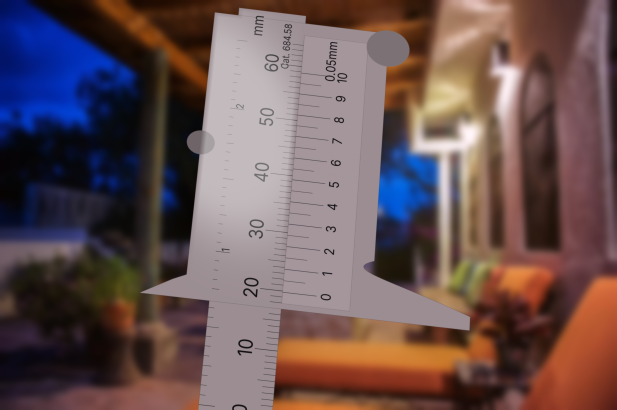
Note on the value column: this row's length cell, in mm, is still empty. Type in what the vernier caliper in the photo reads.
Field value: 19.8 mm
